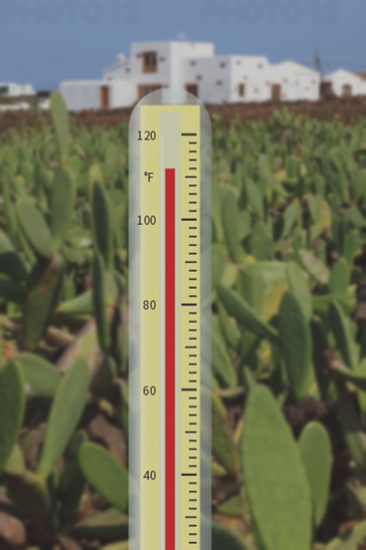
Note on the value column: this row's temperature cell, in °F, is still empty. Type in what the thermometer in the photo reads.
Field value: 112 °F
